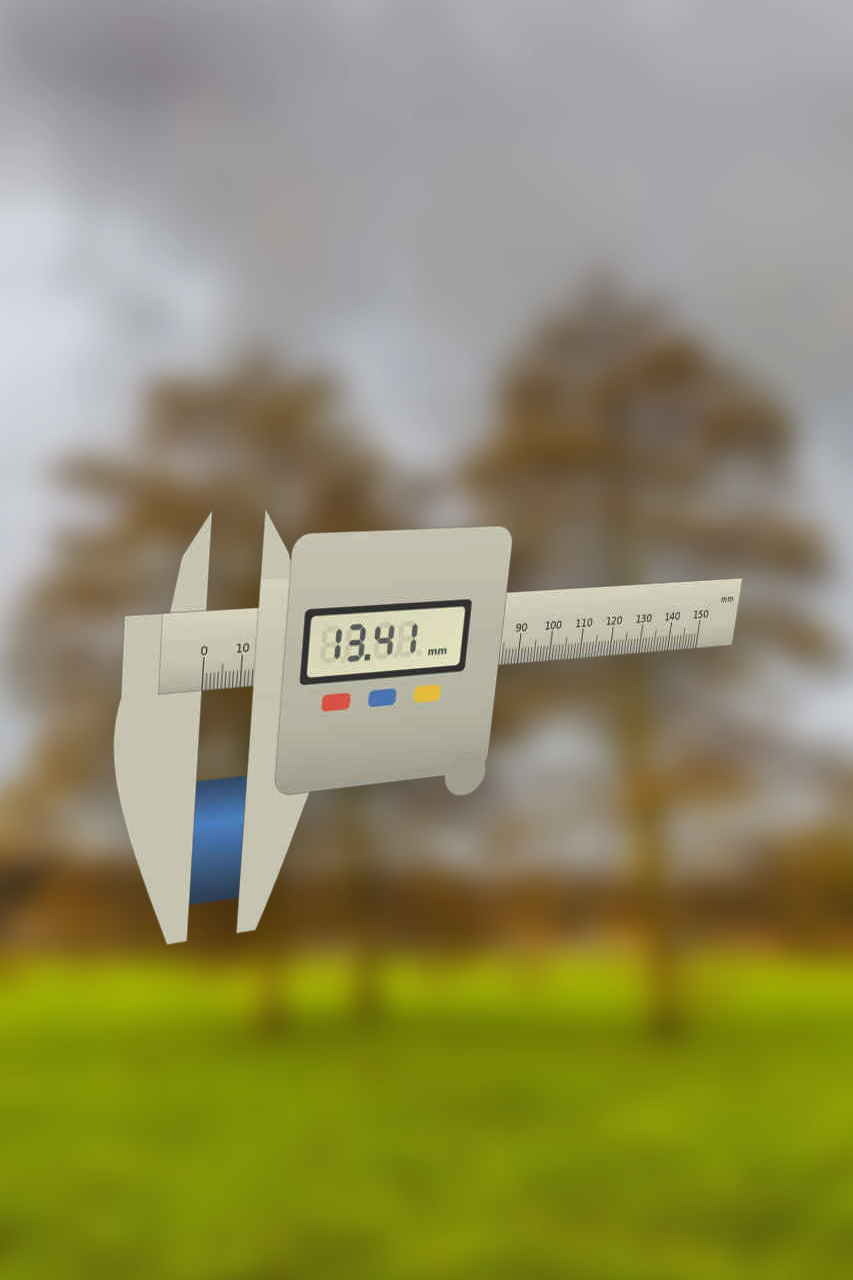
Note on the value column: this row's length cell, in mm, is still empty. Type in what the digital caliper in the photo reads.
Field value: 13.41 mm
